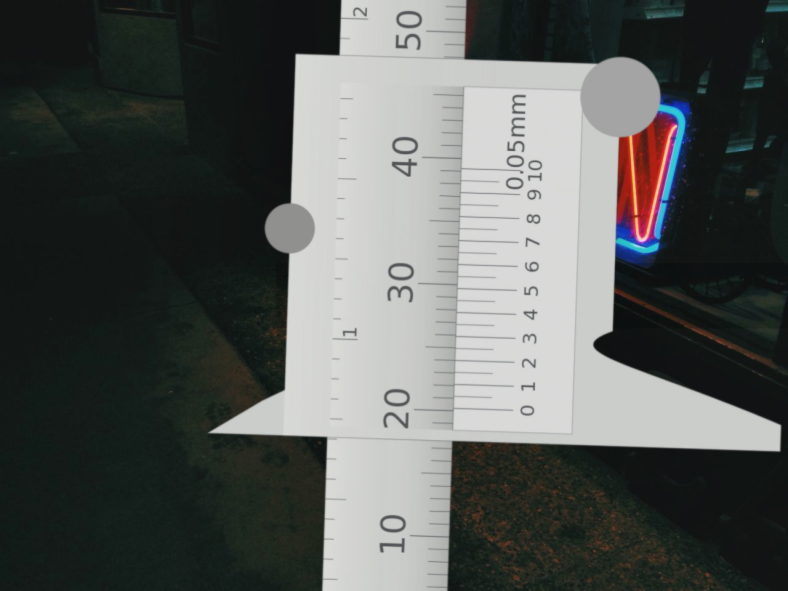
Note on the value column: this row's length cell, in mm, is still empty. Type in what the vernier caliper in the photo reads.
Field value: 20.2 mm
